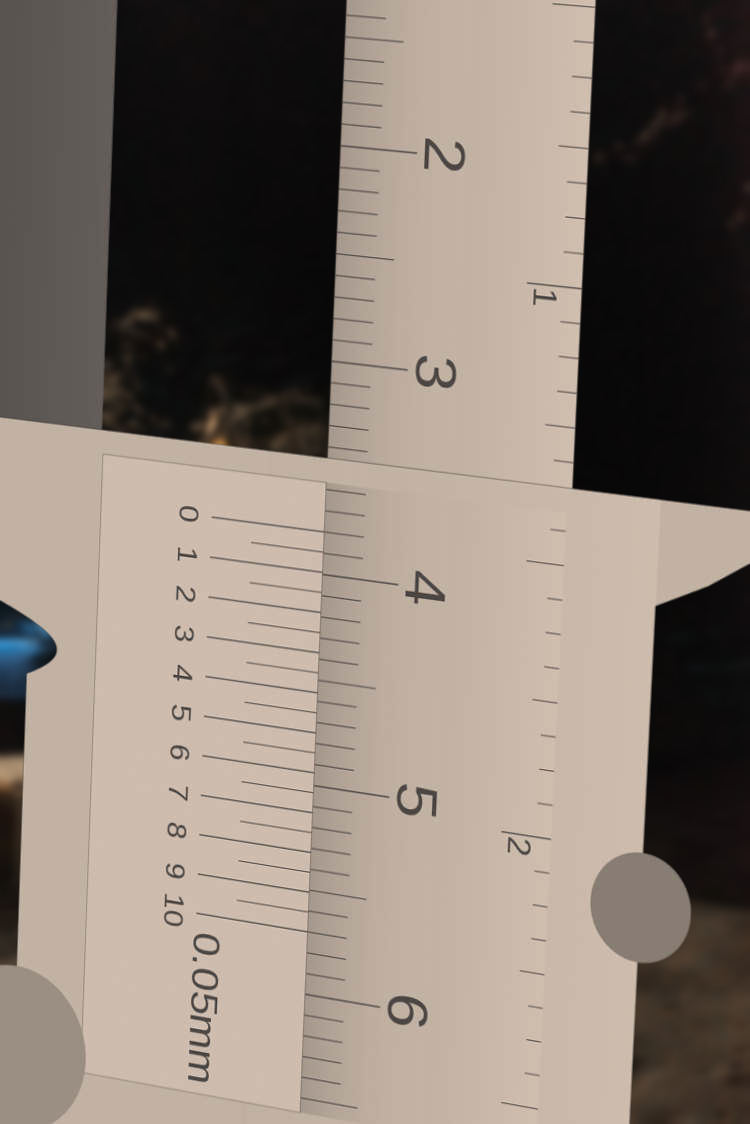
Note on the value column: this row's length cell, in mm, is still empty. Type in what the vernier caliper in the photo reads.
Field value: 38.0 mm
